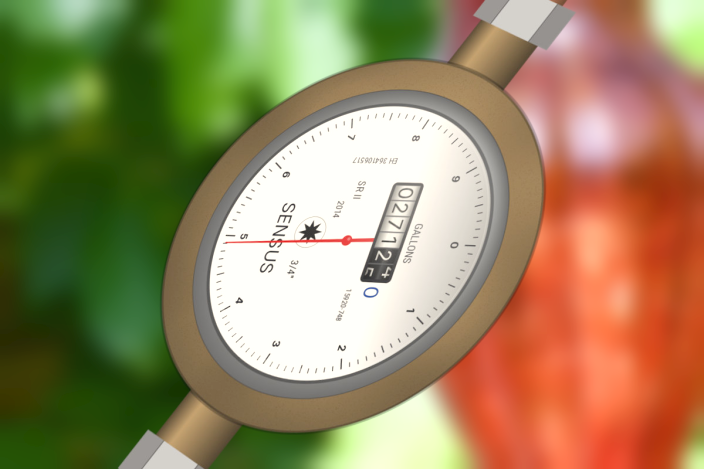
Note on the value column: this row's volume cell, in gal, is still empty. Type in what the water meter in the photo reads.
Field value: 271244.9 gal
